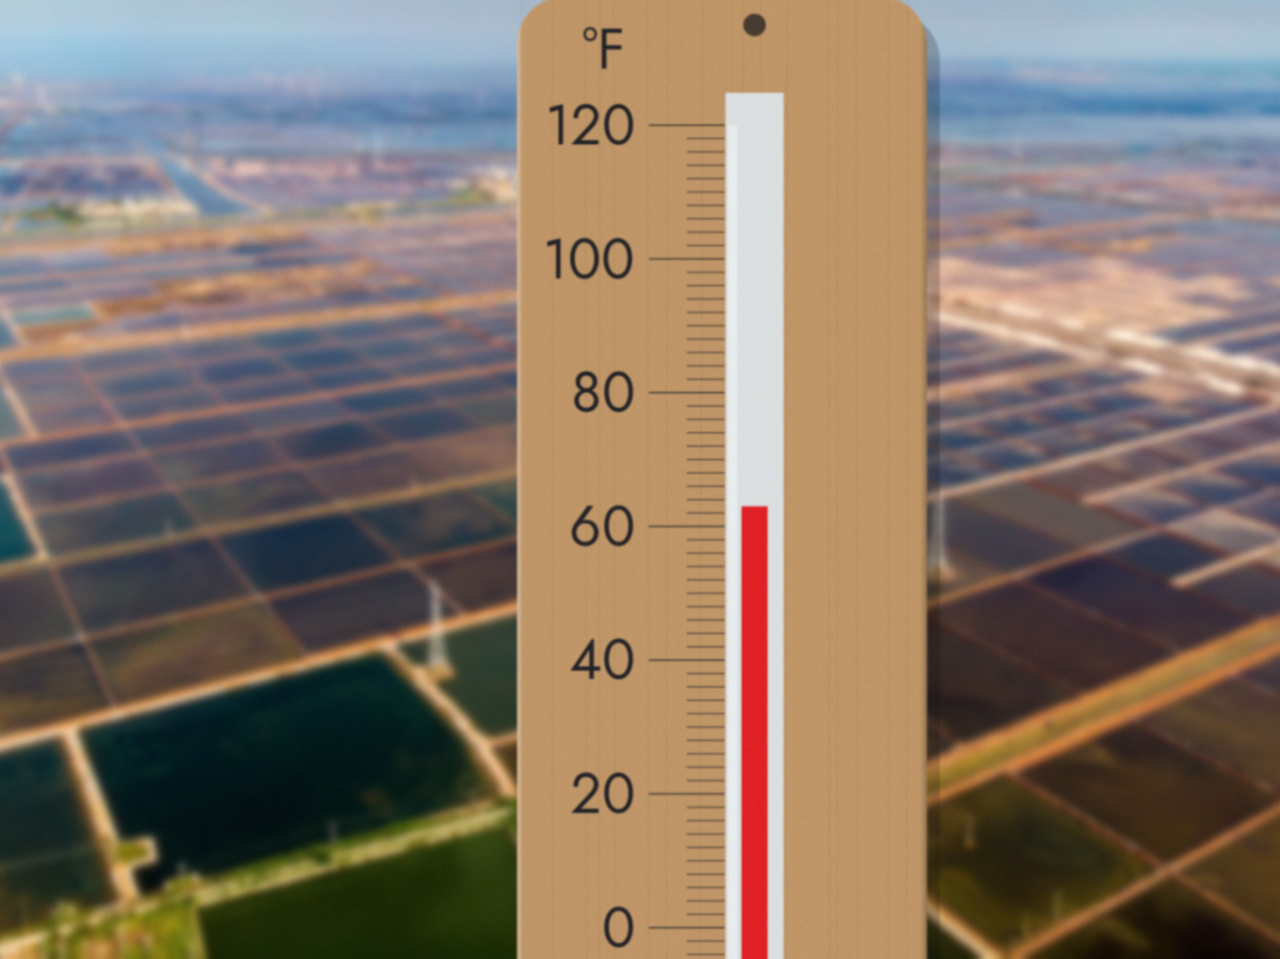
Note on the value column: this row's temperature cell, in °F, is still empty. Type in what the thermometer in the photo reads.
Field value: 63 °F
